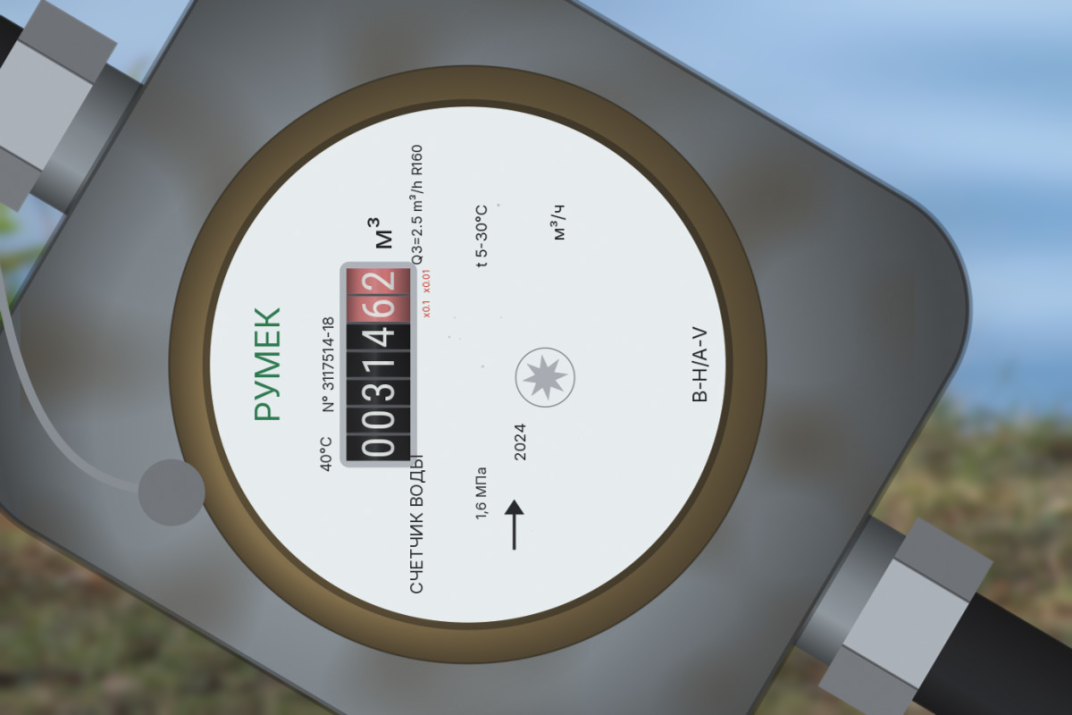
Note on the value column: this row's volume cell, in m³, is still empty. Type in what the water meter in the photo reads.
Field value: 314.62 m³
